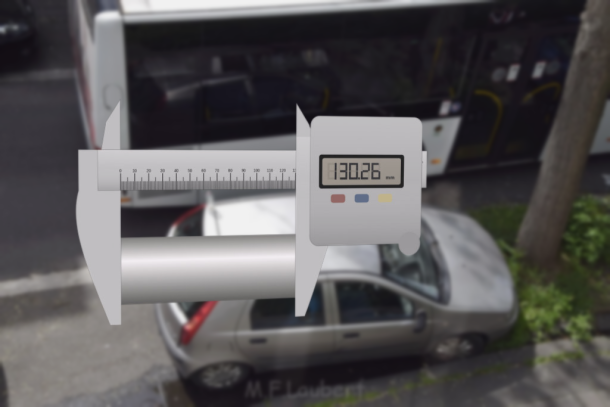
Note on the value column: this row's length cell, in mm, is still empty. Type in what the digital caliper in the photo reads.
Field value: 130.26 mm
